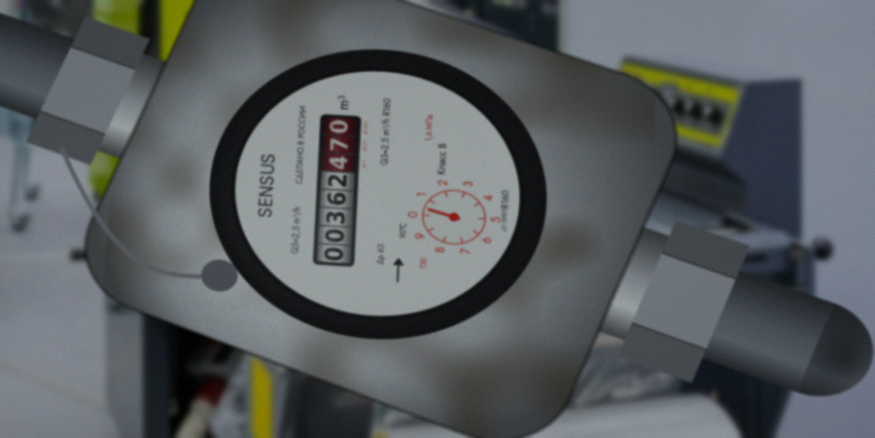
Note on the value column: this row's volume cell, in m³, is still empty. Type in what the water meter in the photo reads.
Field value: 362.4700 m³
